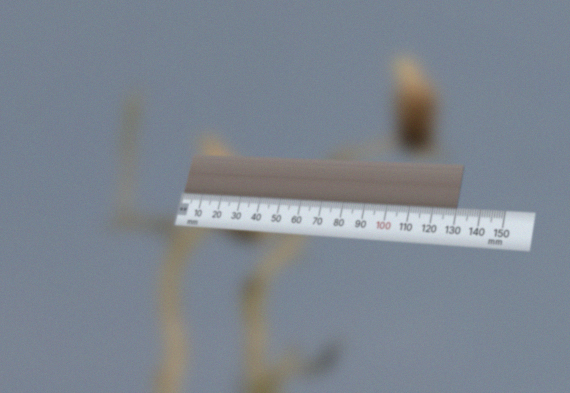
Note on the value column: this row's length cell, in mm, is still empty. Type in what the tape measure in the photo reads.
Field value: 130 mm
